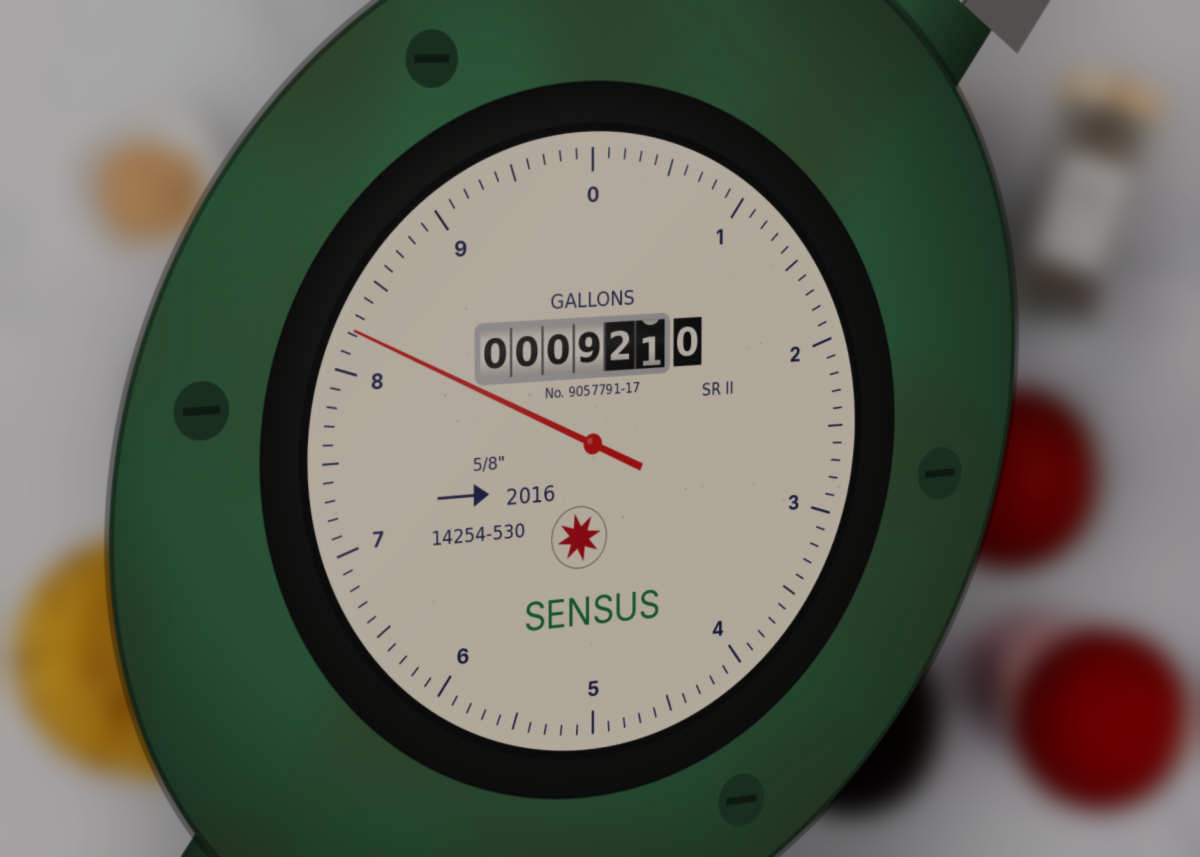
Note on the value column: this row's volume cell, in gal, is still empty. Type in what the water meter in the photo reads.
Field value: 9208.2 gal
